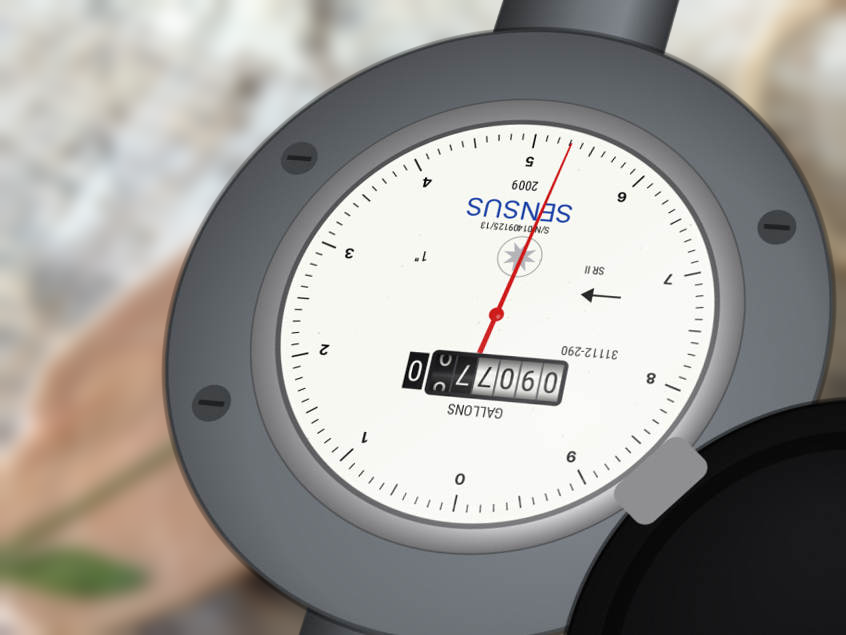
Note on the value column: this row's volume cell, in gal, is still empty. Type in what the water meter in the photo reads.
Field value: 907785.3 gal
